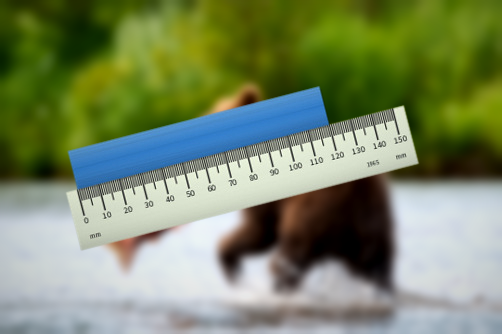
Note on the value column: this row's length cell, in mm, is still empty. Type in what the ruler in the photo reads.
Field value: 120 mm
